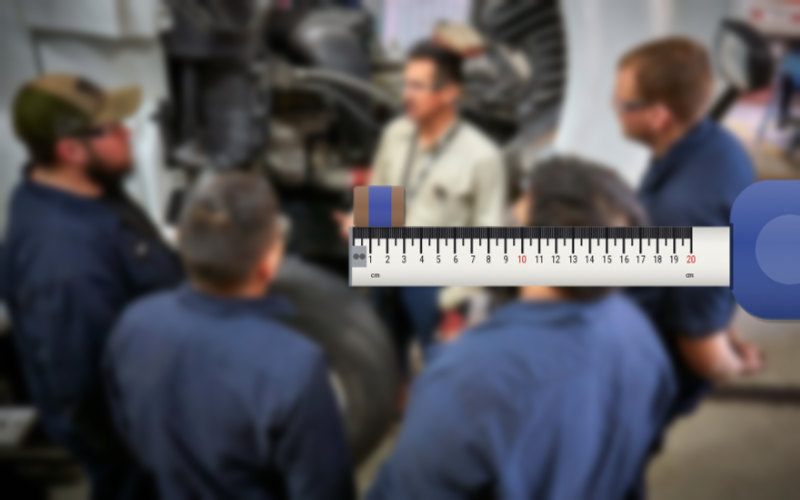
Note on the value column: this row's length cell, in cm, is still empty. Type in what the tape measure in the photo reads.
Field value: 3 cm
